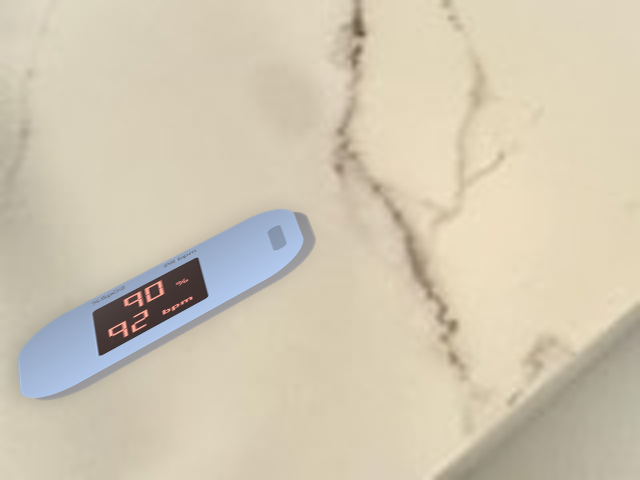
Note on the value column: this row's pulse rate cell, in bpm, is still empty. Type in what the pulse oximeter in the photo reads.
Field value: 92 bpm
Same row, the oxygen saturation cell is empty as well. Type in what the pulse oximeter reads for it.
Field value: 90 %
